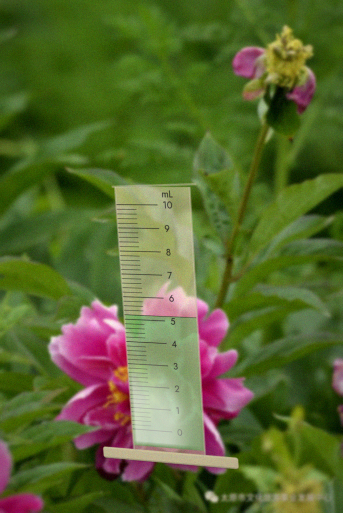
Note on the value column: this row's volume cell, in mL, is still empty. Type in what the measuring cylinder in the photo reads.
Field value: 5.2 mL
